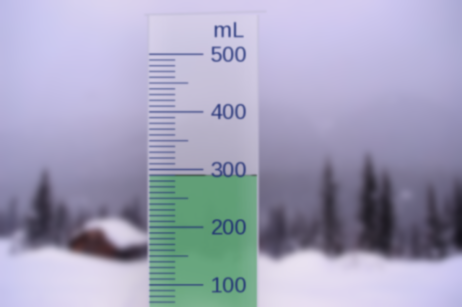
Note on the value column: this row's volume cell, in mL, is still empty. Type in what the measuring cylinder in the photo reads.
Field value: 290 mL
